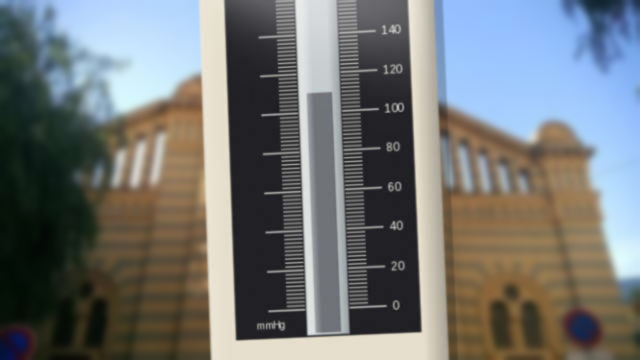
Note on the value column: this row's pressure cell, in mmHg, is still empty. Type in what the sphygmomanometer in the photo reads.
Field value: 110 mmHg
